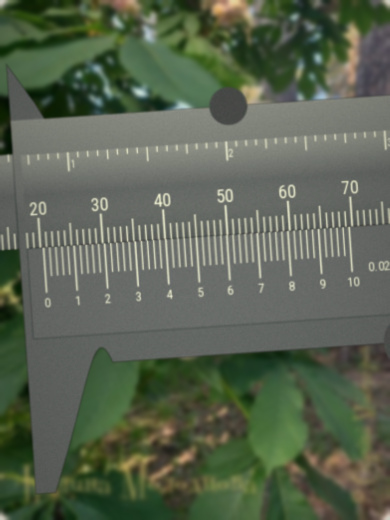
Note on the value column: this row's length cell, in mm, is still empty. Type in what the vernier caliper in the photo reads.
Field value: 20.5 mm
